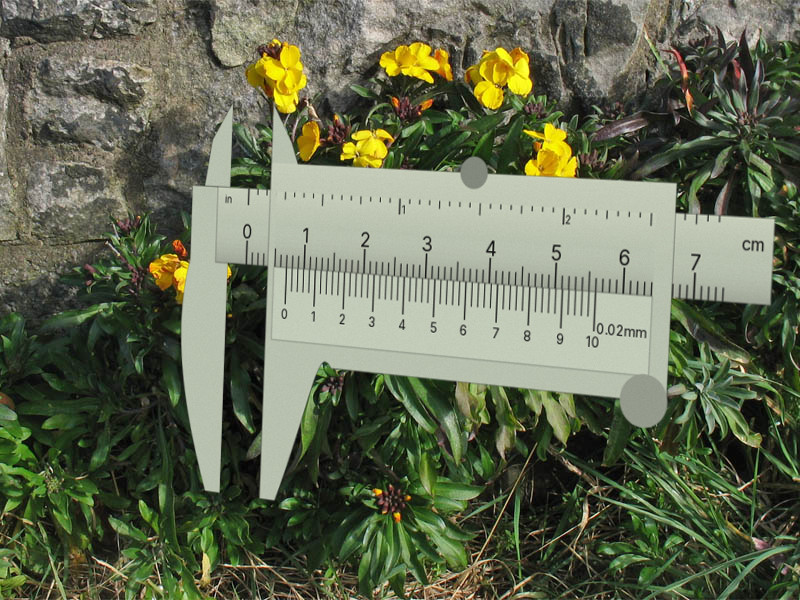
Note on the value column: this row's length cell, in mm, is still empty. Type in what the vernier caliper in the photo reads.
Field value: 7.0 mm
